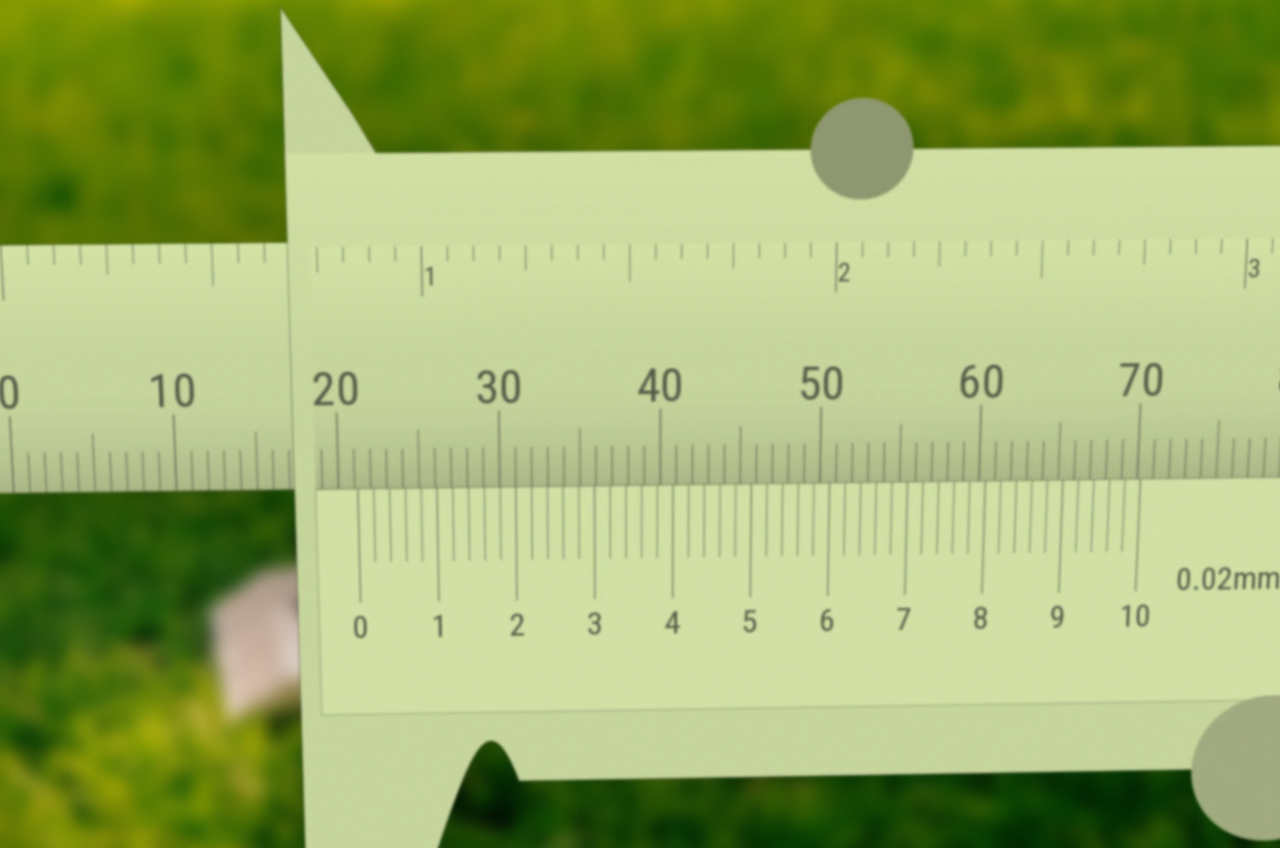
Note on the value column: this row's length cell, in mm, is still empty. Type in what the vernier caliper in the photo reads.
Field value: 21.2 mm
